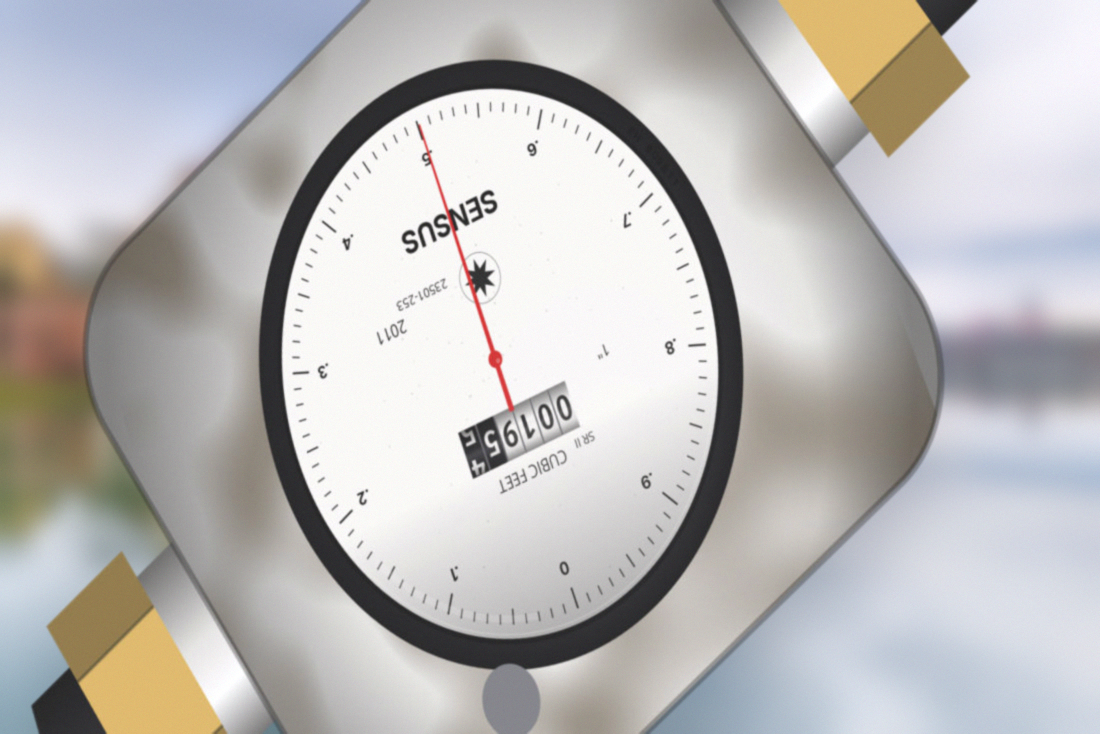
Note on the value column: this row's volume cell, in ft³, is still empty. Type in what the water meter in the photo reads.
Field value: 1954.50 ft³
